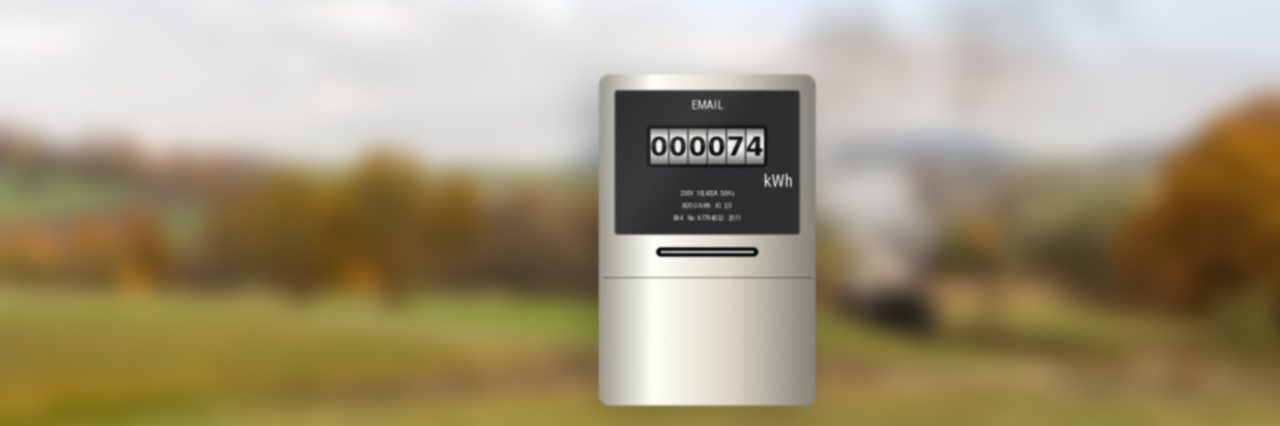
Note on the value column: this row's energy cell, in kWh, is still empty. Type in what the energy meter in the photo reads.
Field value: 74 kWh
